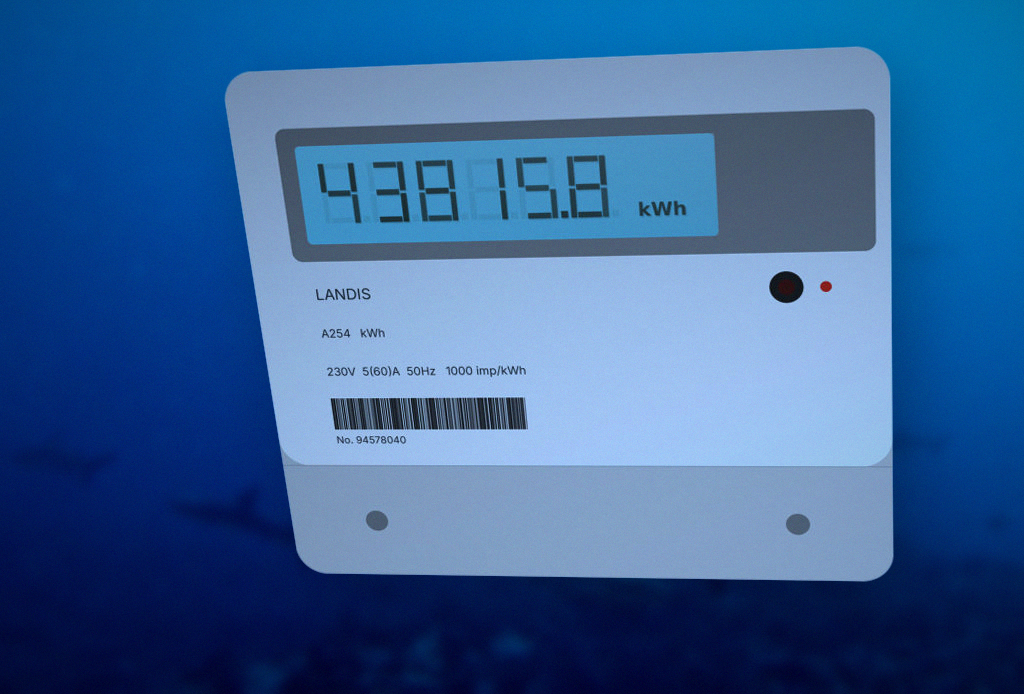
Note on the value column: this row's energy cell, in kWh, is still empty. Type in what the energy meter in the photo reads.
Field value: 43815.8 kWh
